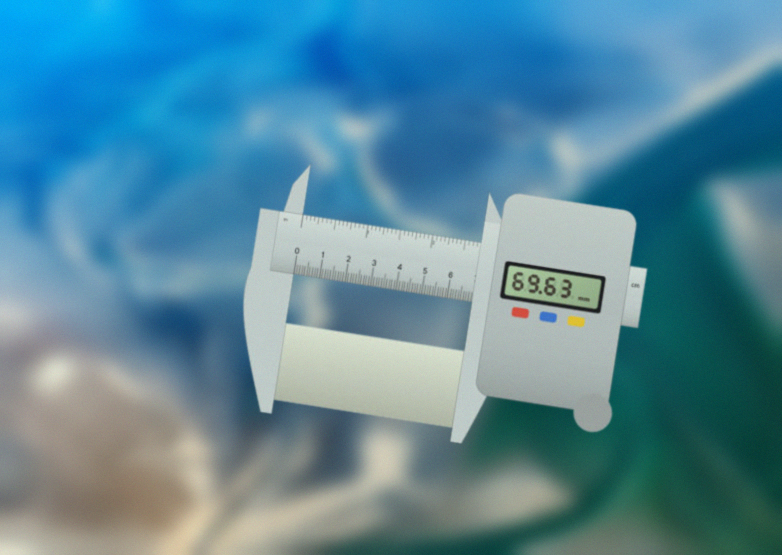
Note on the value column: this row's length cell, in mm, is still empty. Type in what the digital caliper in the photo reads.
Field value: 69.63 mm
